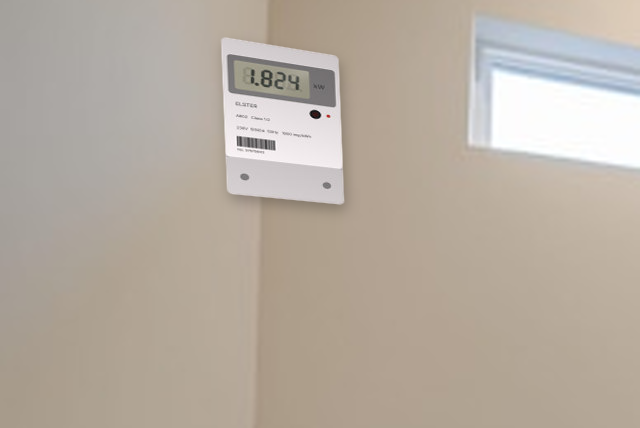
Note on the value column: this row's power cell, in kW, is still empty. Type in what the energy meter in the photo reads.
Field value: 1.824 kW
